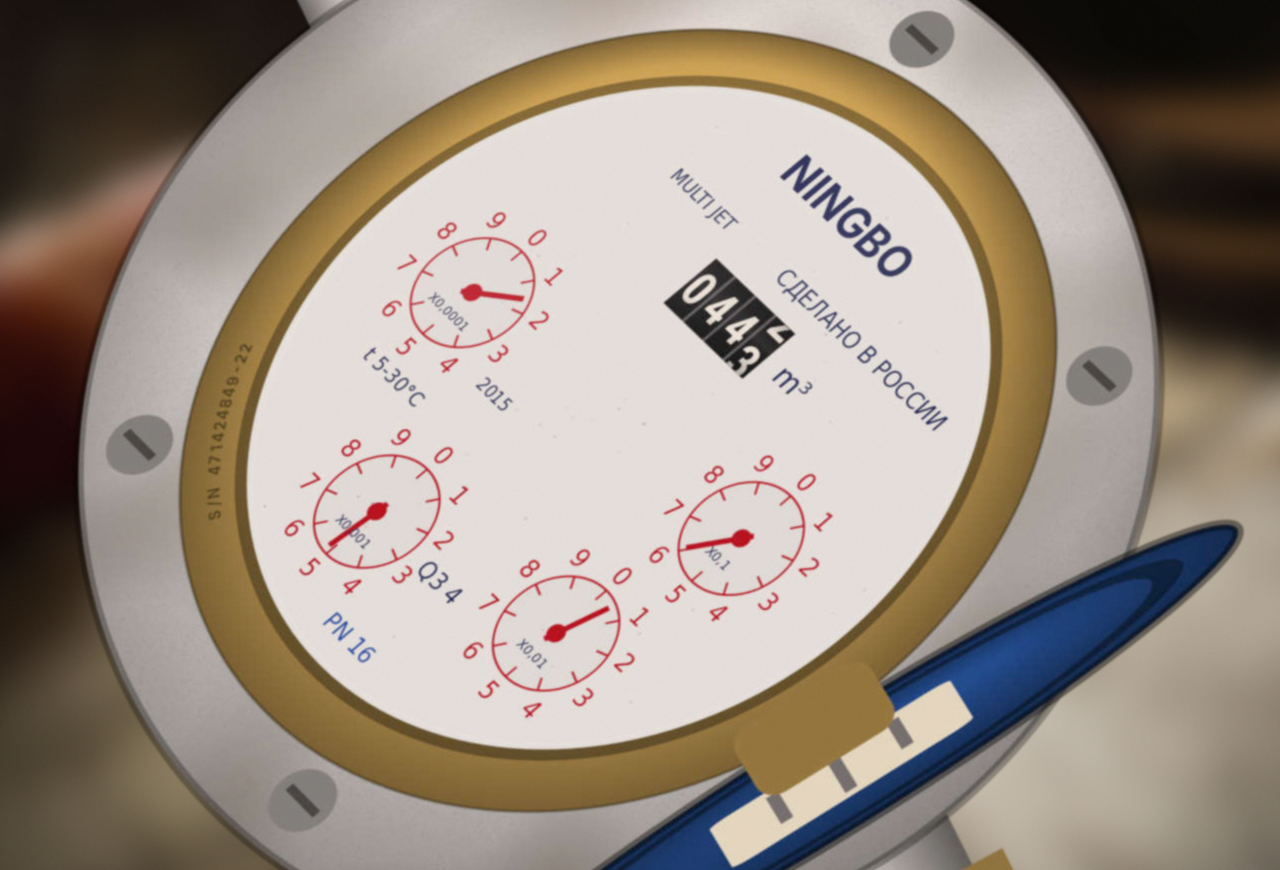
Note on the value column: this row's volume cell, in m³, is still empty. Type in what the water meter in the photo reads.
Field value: 442.6051 m³
